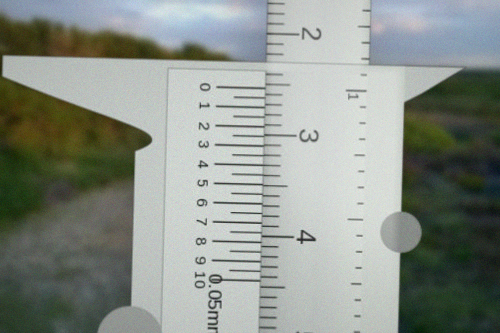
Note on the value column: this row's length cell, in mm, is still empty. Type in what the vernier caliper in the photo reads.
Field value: 25.4 mm
